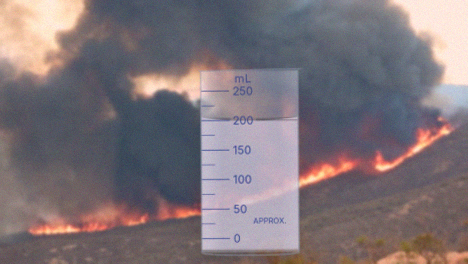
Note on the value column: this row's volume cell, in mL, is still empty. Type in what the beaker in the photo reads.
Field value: 200 mL
